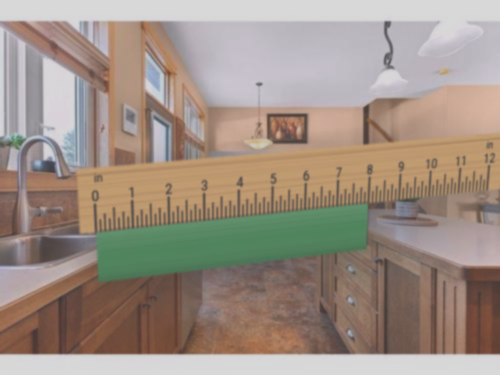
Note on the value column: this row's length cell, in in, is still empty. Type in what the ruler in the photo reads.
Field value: 8 in
